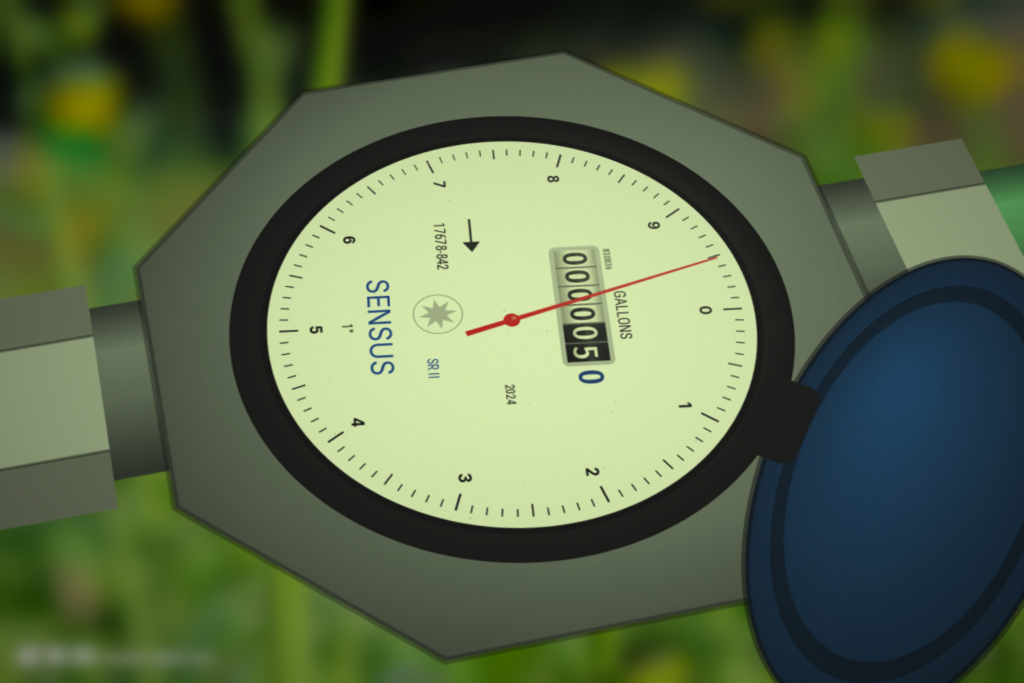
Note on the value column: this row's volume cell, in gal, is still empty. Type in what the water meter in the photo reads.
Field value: 49.5 gal
